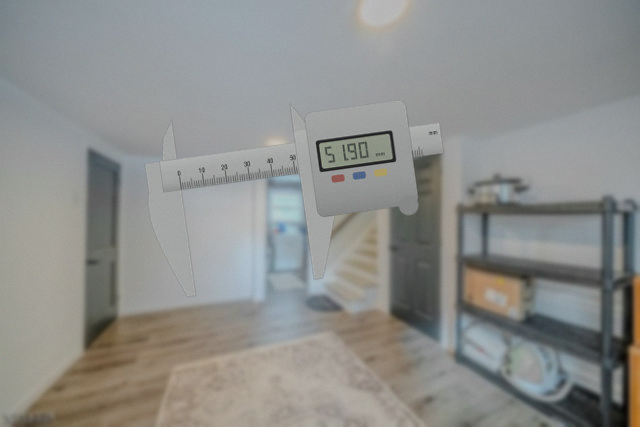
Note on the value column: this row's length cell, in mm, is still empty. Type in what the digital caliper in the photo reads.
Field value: 51.90 mm
